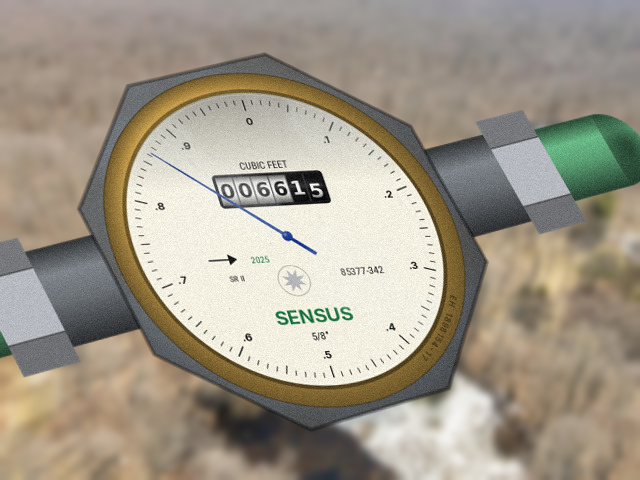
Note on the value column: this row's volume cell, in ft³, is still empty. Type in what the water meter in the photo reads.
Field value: 6614.86 ft³
